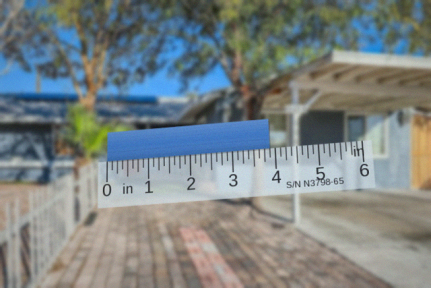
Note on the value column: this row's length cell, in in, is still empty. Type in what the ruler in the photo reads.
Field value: 3.875 in
